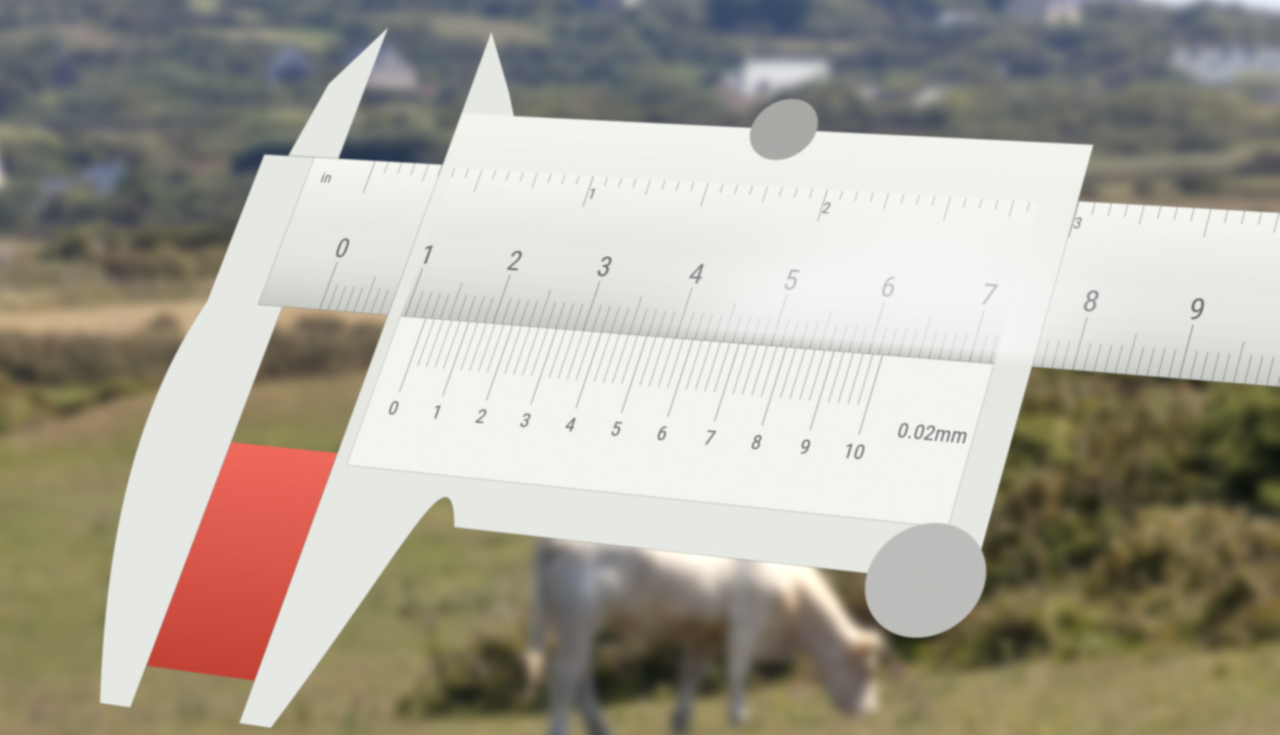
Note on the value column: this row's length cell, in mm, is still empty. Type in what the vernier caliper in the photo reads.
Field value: 12.4 mm
